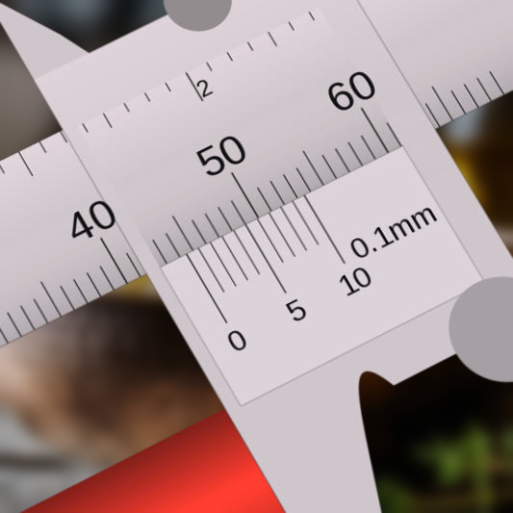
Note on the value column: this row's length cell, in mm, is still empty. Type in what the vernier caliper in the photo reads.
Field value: 44.5 mm
